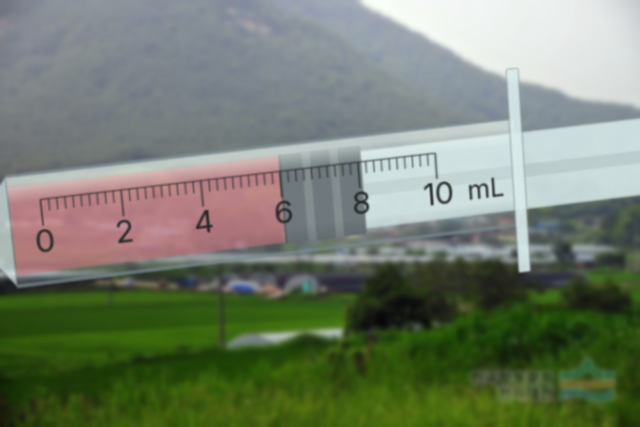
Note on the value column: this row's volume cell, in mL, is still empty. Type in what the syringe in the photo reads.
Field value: 6 mL
